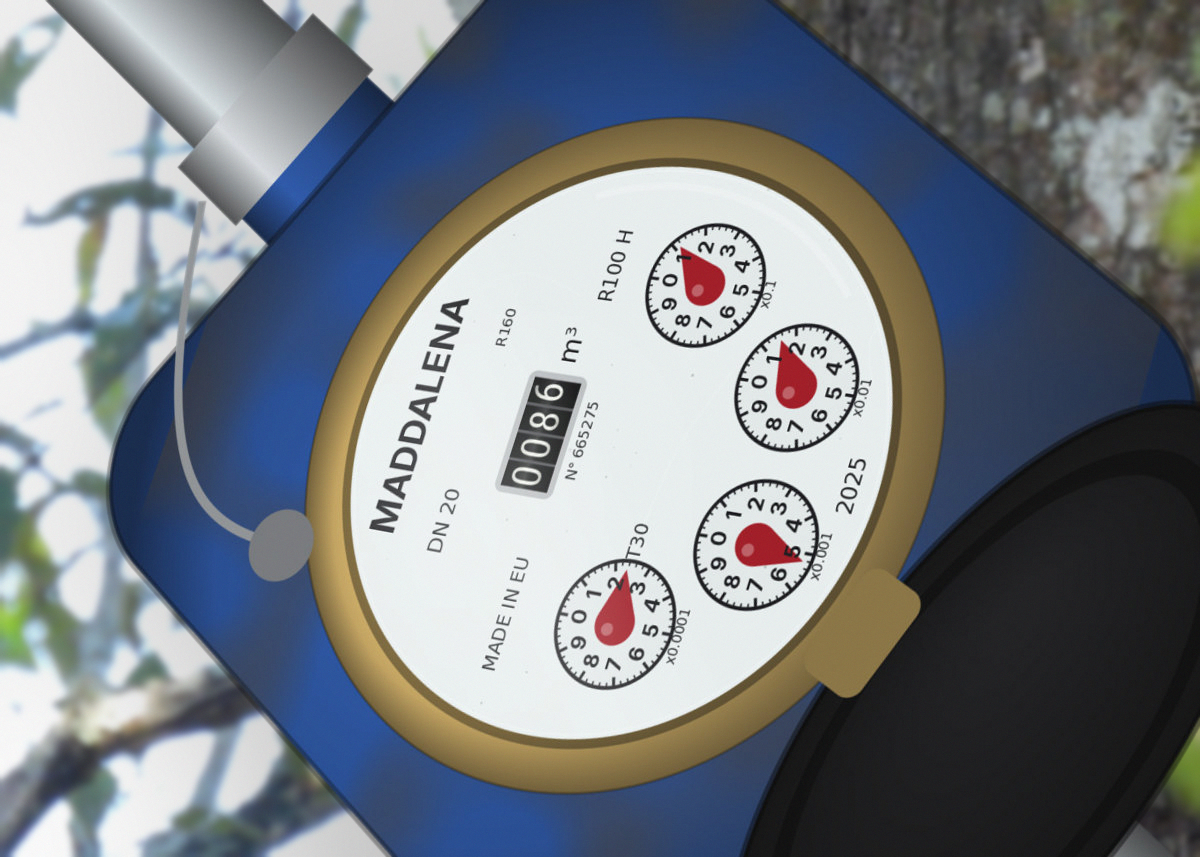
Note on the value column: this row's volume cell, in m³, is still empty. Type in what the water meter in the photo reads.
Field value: 86.1152 m³
